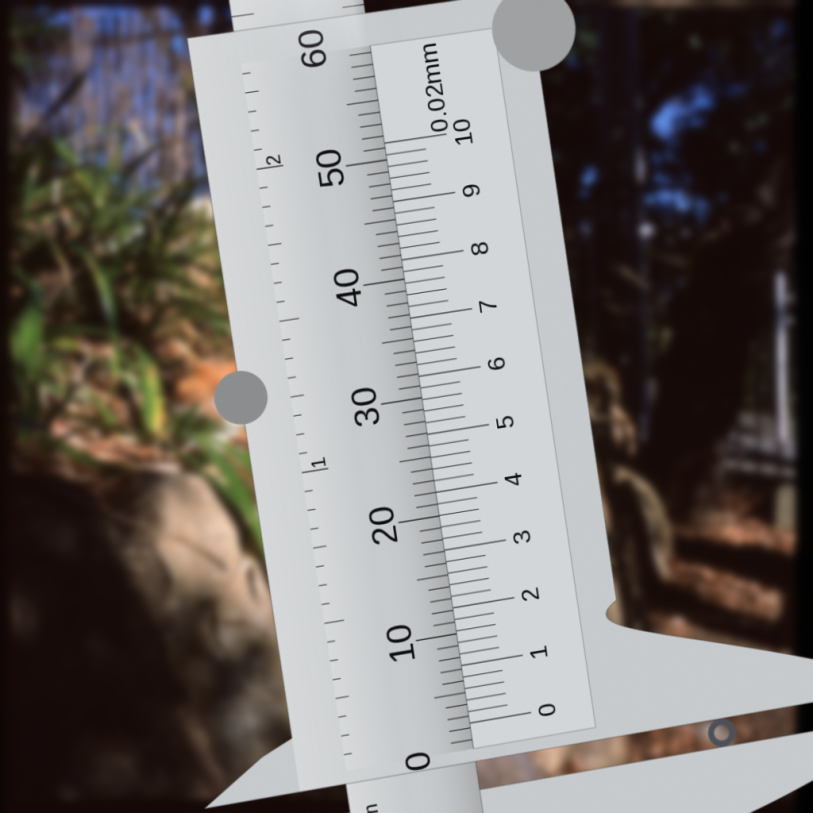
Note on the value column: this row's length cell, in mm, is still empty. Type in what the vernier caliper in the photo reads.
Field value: 2.4 mm
